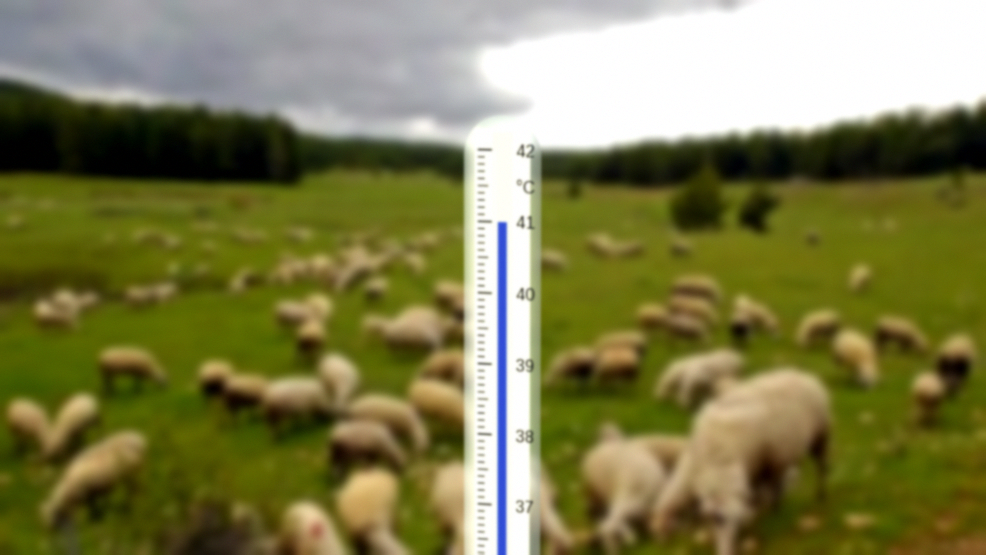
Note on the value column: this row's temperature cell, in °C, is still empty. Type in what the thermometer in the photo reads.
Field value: 41 °C
